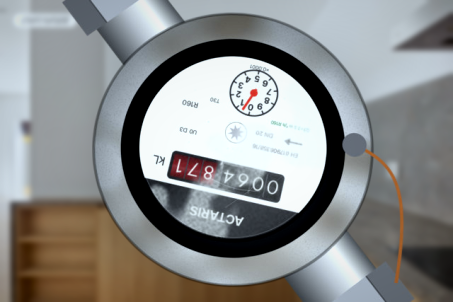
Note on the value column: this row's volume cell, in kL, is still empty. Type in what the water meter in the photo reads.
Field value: 64.8710 kL
